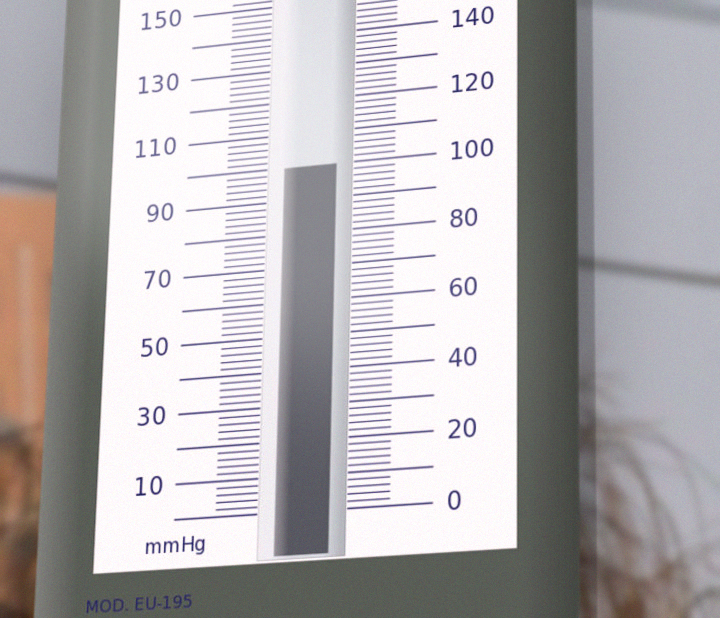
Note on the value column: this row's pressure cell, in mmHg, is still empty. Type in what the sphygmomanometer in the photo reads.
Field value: 100 mmHg
